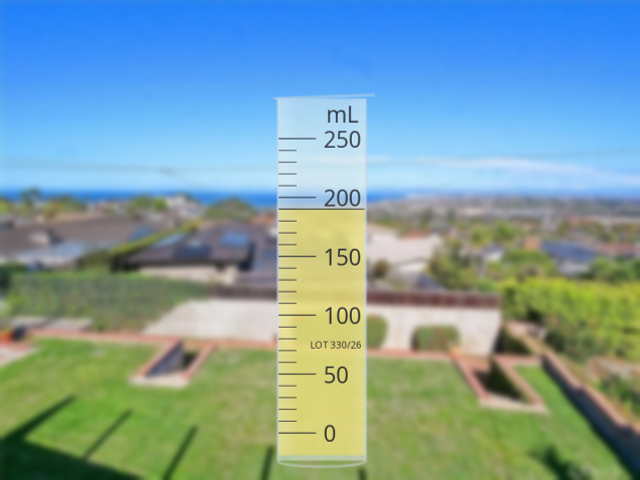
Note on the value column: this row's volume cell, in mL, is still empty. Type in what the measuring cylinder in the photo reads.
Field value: 190 mL
